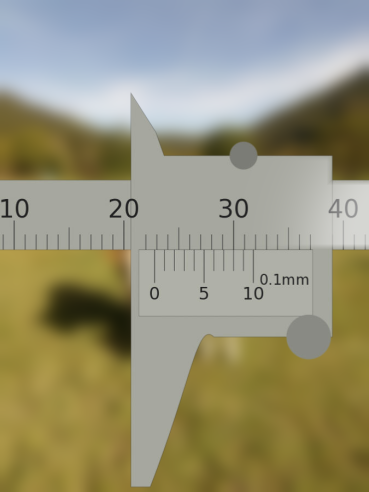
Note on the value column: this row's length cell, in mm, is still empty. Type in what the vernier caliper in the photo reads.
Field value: 22.8 mm
